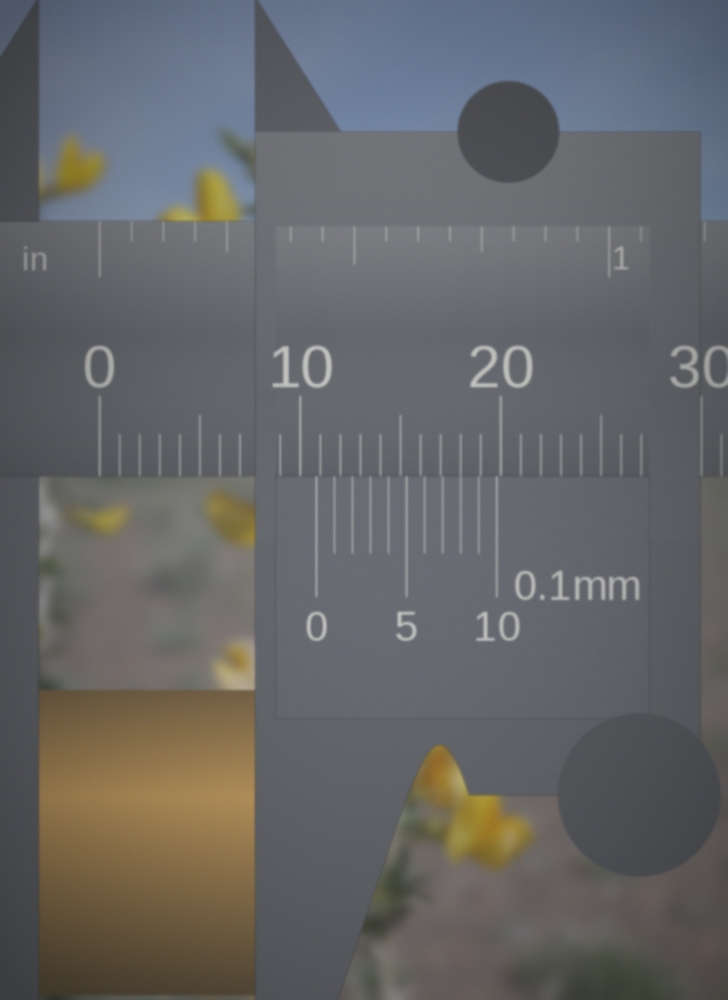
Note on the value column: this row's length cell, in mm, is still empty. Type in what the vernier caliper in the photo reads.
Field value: 10.8 mm
